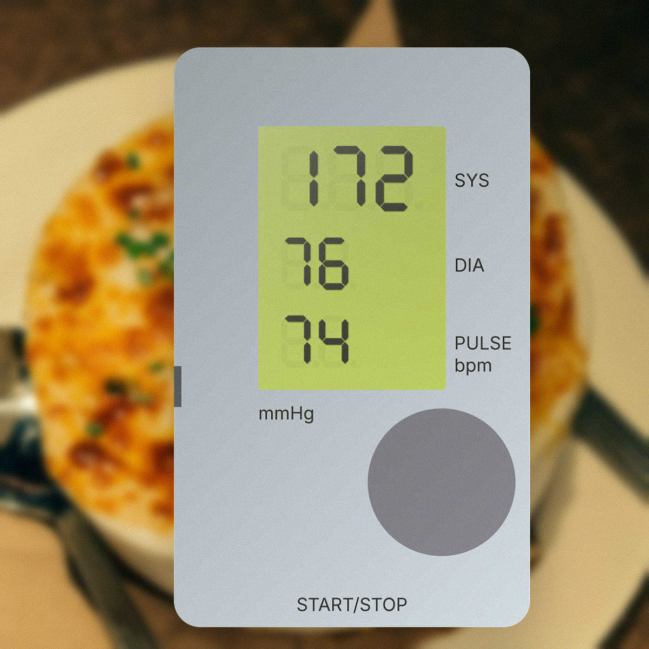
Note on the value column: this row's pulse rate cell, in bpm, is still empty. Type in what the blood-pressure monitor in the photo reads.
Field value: 74 bpm
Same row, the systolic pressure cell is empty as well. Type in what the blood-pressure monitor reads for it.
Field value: 172 mmHg
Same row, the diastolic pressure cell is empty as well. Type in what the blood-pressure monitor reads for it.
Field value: 76 mmHg
